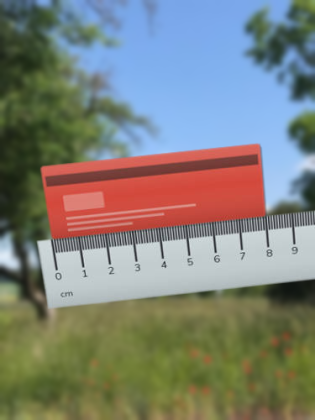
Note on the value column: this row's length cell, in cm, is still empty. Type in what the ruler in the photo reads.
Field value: 8 cm
